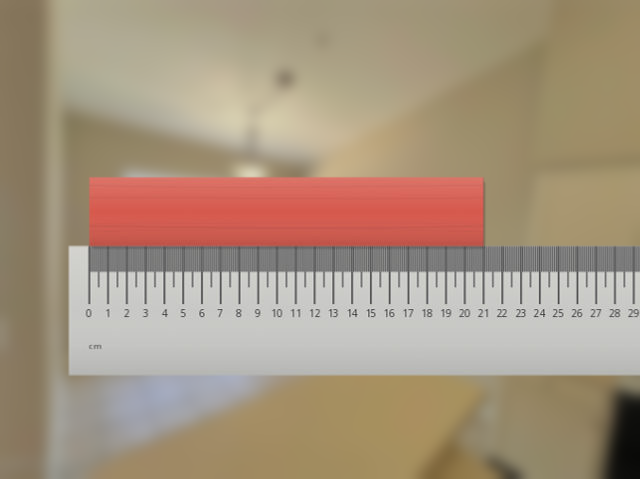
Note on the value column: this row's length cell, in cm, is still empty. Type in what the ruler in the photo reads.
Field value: 21 cm
